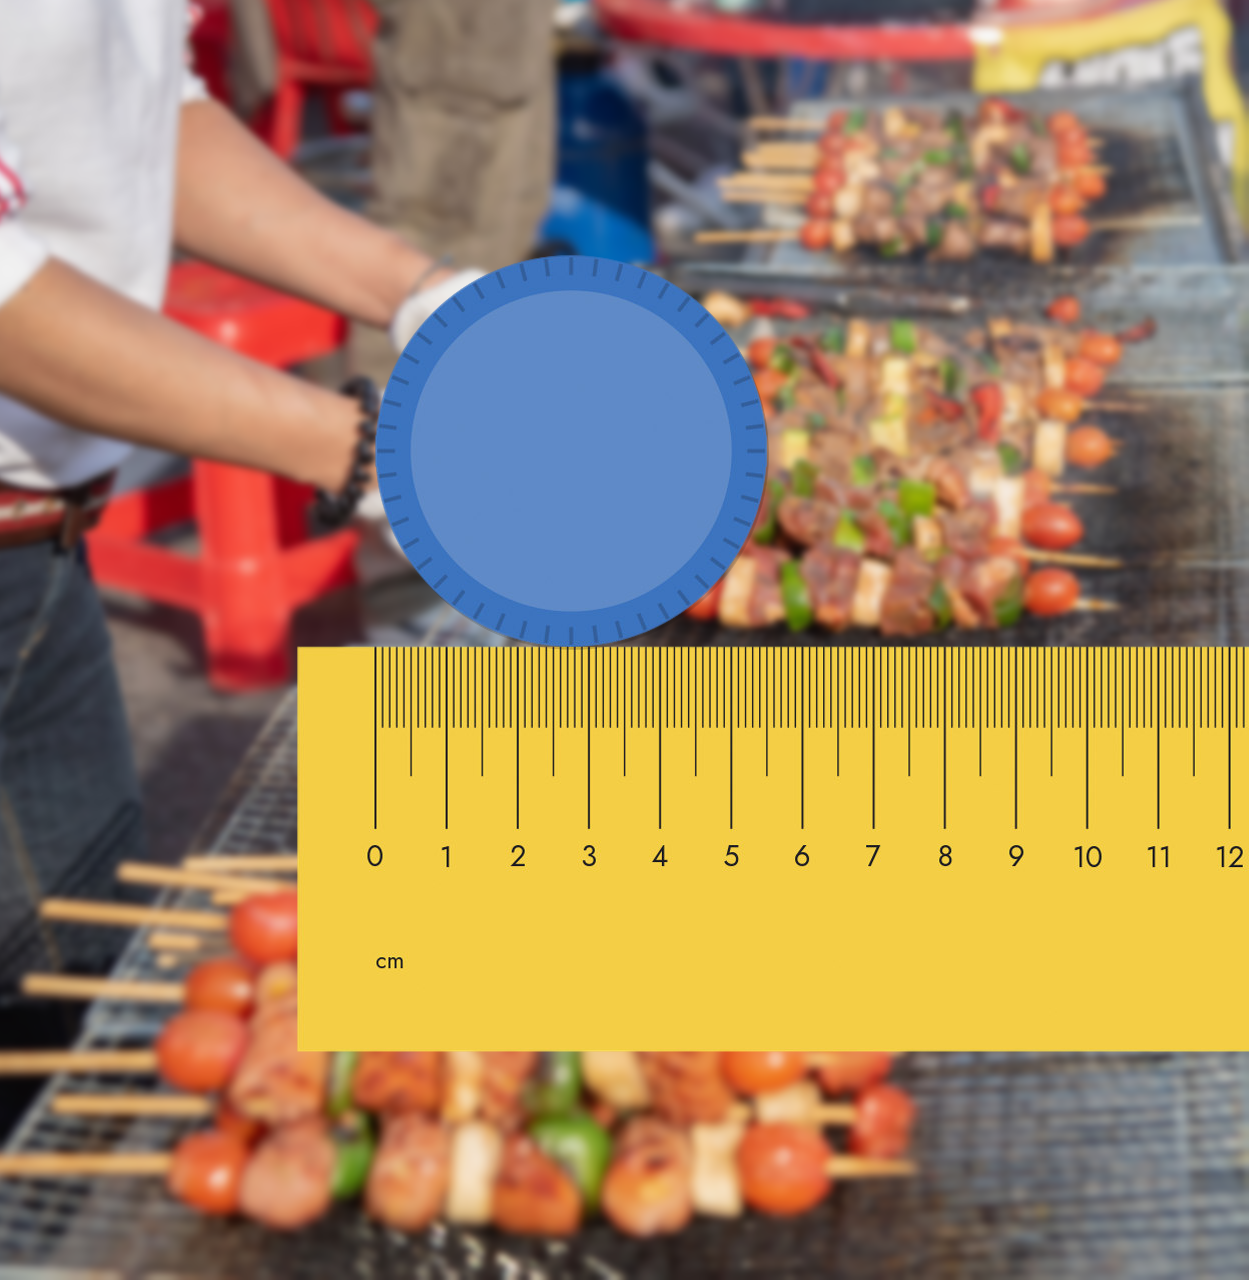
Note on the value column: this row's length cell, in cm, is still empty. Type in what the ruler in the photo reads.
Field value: 5.5 cm
